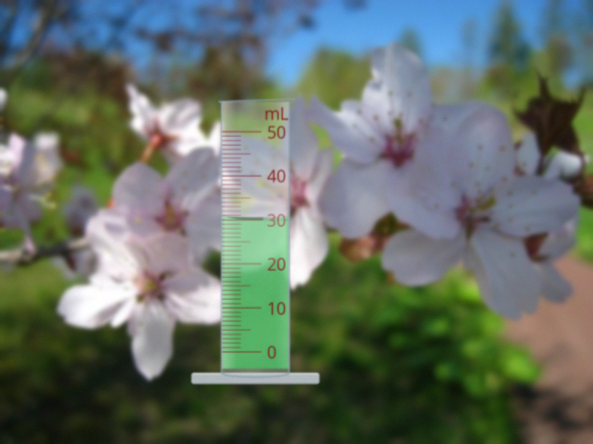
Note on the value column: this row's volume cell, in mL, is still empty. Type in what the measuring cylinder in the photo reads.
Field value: 30 mL
